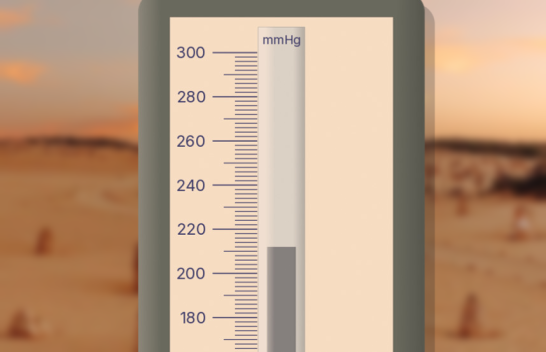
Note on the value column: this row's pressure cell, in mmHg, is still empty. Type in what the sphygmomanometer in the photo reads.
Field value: 212 mmHg
